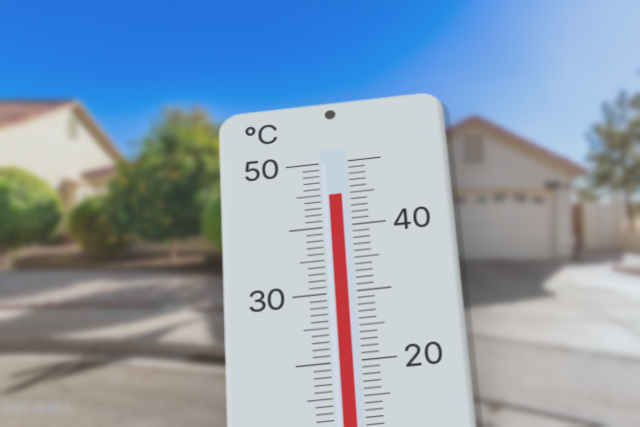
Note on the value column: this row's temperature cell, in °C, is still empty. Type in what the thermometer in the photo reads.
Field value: 45 °C
